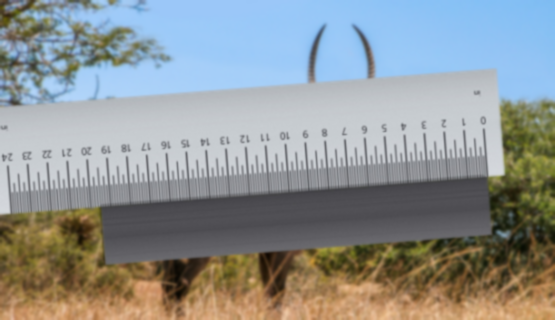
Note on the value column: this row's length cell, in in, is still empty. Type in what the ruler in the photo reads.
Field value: 19.5 in
